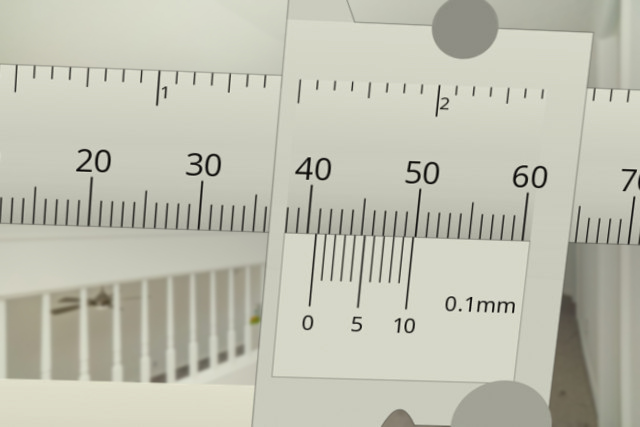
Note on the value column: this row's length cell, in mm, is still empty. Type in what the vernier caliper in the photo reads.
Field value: 40.8 mm
